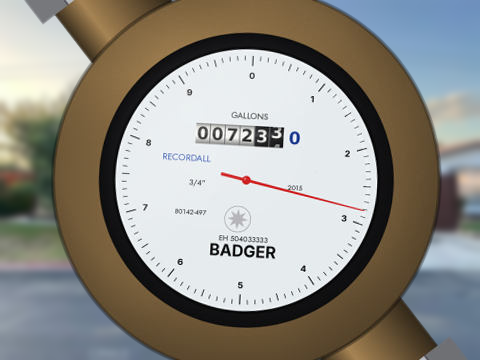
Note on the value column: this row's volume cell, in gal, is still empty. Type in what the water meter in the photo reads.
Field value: 72332.8 gal
